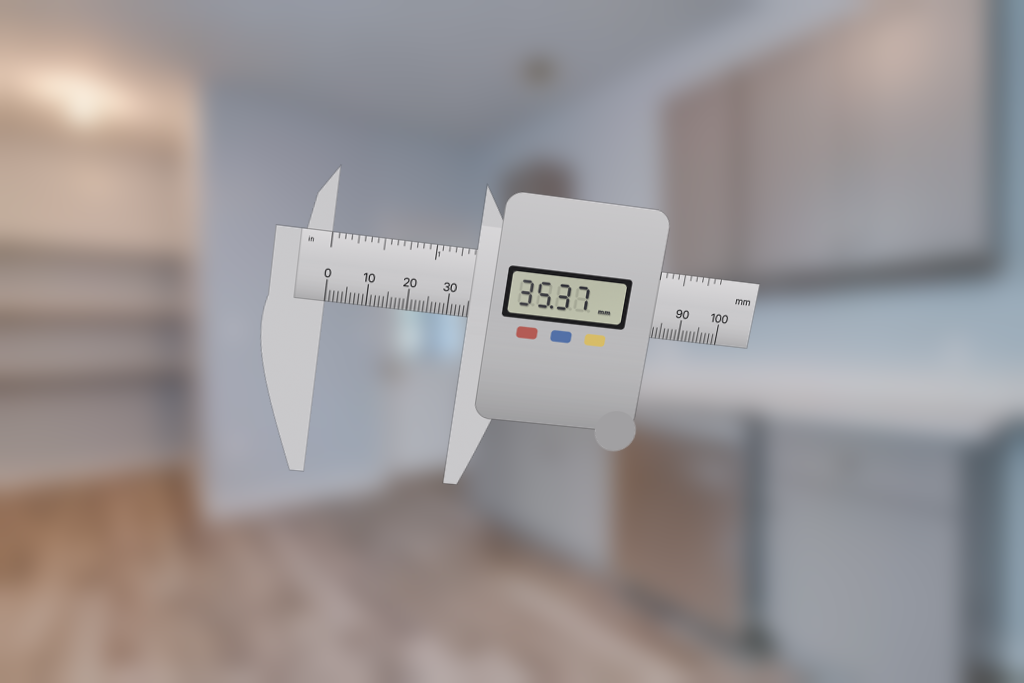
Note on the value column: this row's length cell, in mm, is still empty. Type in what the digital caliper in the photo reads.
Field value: 35.37 mm
